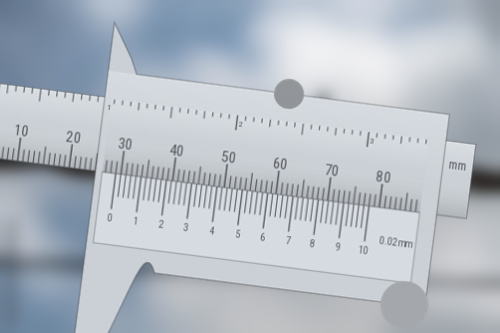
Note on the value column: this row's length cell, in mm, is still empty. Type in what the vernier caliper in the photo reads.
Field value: 29.0 mm
